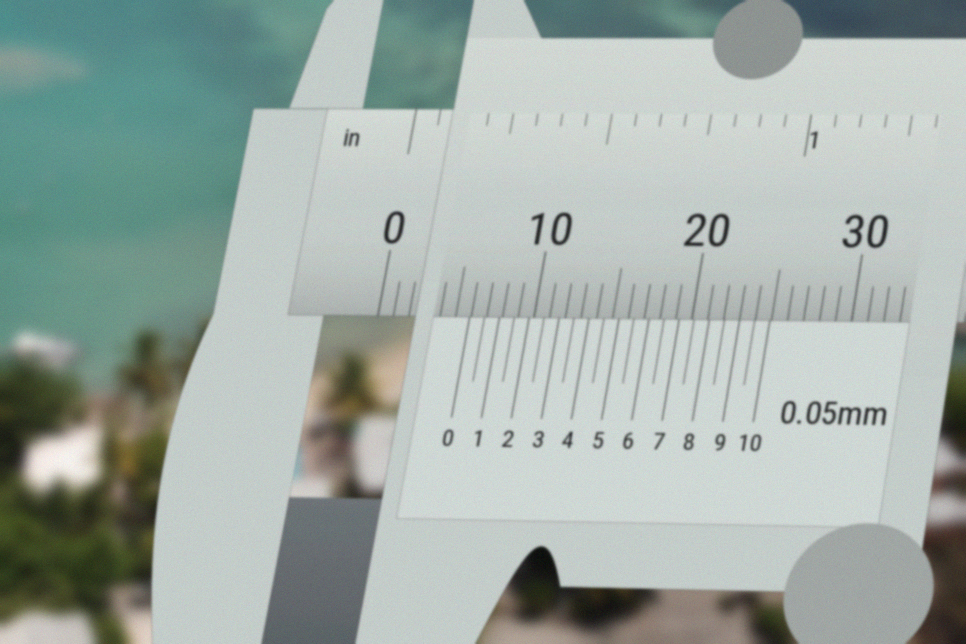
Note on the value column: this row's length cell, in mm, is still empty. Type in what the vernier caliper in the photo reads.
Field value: 5.9 mm
